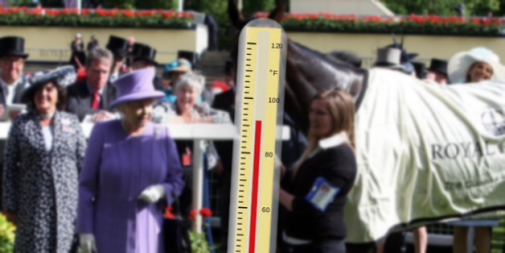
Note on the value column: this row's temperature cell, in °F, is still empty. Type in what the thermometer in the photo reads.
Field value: 92 °F
